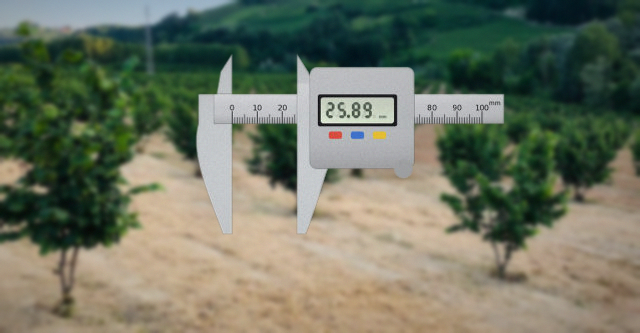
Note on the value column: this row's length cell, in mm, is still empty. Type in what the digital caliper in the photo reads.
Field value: 25.89 mm
